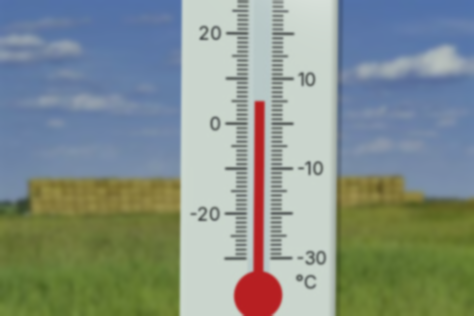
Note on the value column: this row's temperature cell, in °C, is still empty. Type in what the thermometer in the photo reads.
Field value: 5 °C
